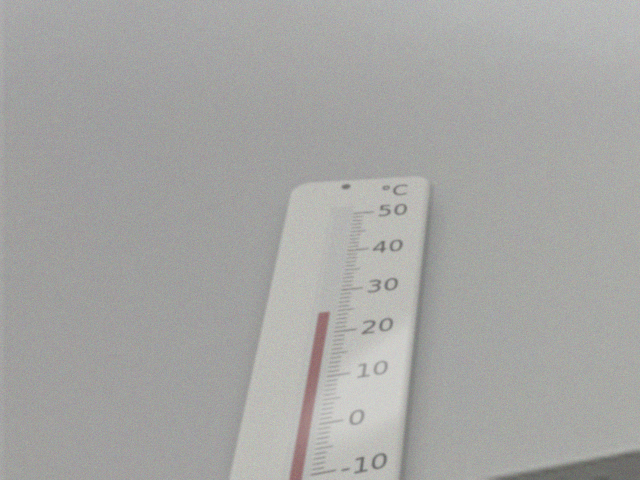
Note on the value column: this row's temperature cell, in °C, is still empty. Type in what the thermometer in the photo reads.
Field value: 25 °C
